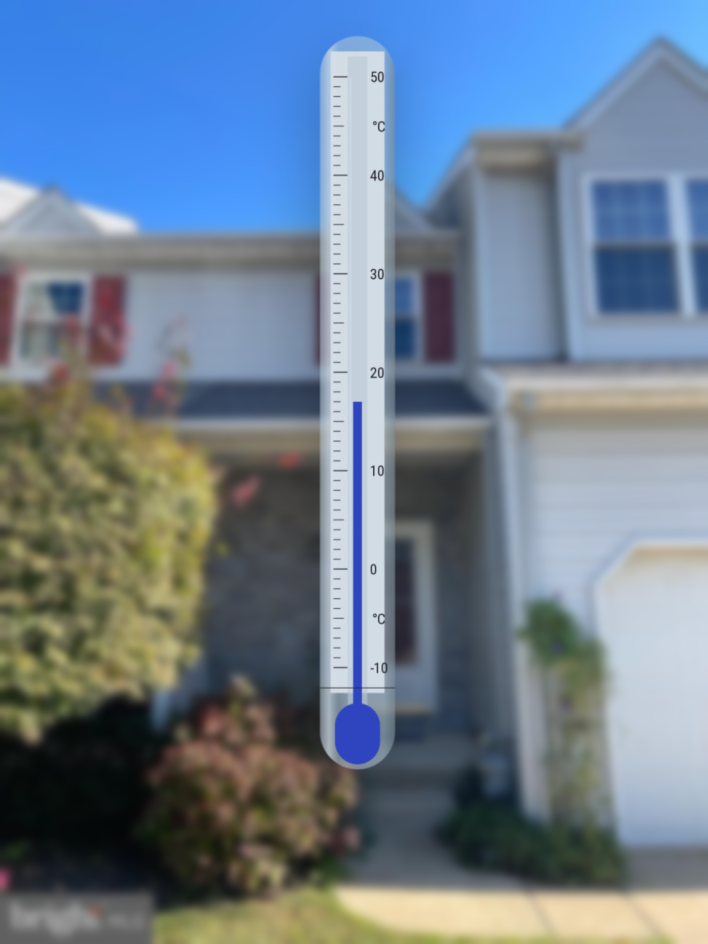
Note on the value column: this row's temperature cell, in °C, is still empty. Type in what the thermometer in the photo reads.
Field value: 17 °C
